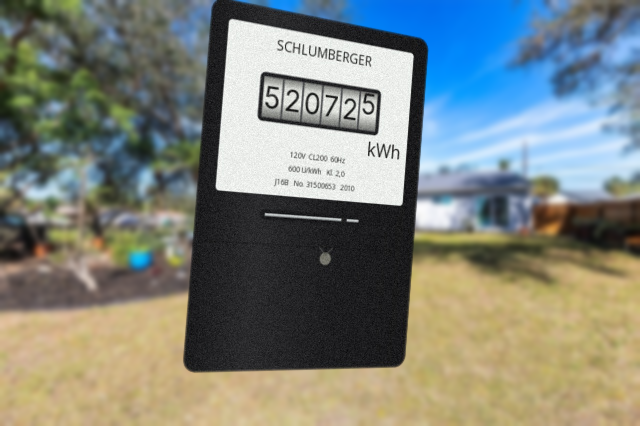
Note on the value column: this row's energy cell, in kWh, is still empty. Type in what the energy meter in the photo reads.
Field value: 520725 kWh
